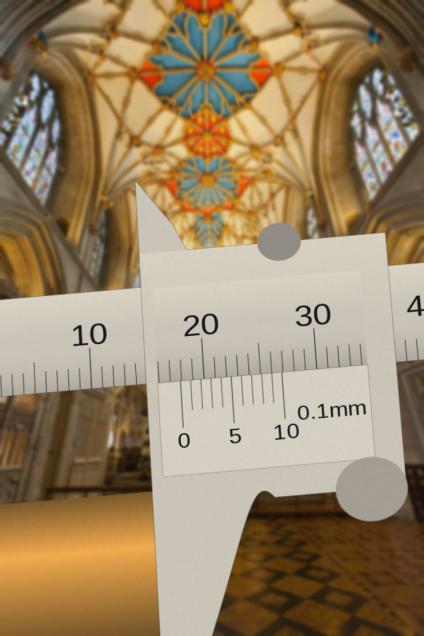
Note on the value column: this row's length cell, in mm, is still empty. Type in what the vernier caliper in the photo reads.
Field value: 17.9 mm
